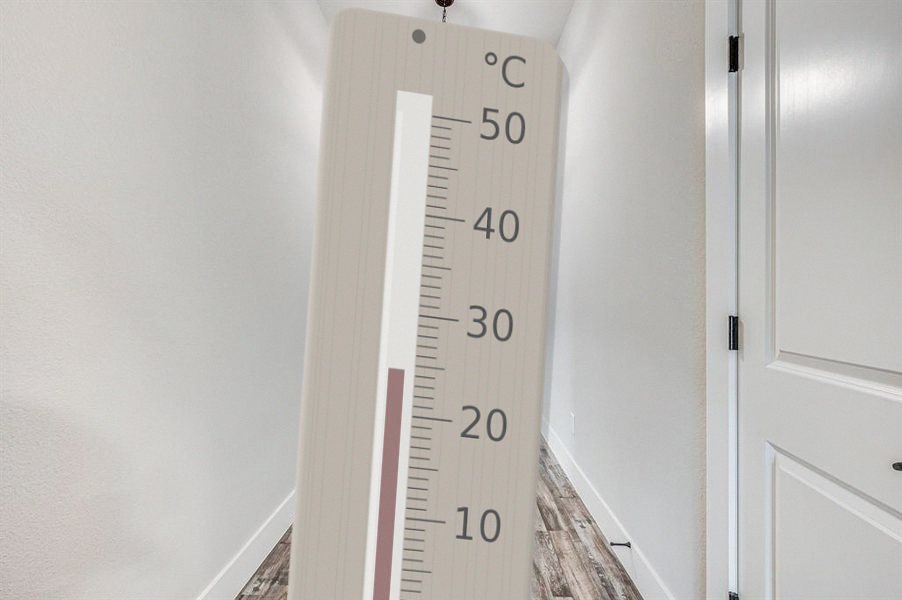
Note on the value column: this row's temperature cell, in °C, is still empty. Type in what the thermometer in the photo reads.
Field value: 24.5 °C
